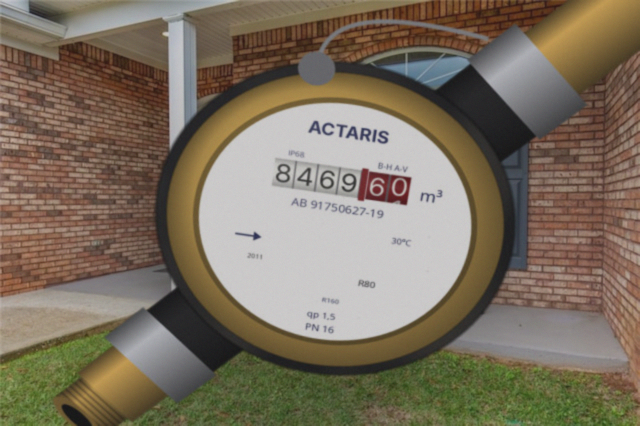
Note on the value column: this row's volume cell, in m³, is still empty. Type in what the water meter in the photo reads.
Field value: 8469.60 m³
